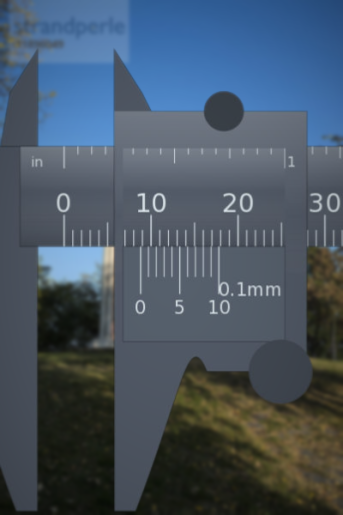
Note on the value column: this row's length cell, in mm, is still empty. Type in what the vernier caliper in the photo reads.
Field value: 8.8 mm
